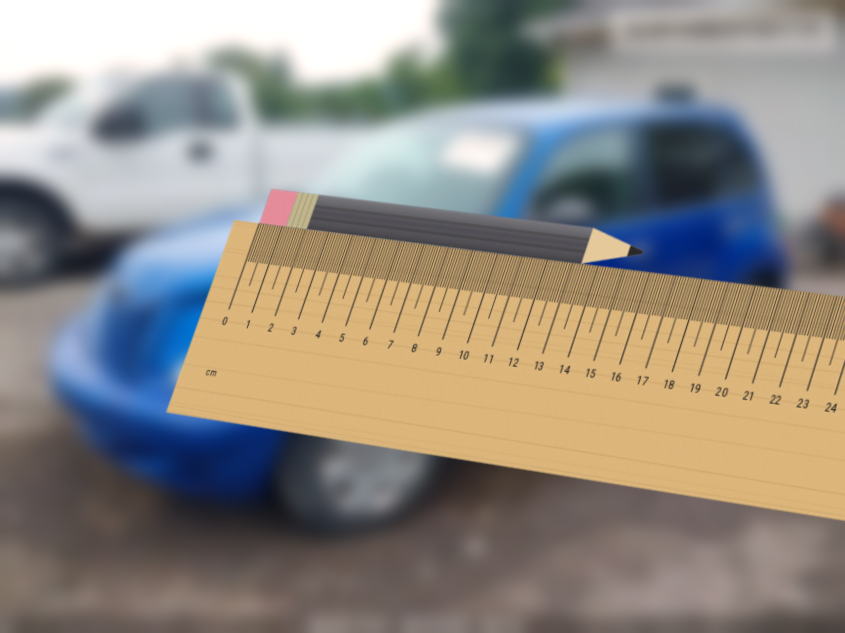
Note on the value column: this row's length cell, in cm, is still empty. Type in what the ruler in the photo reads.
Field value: 15.5 cm
